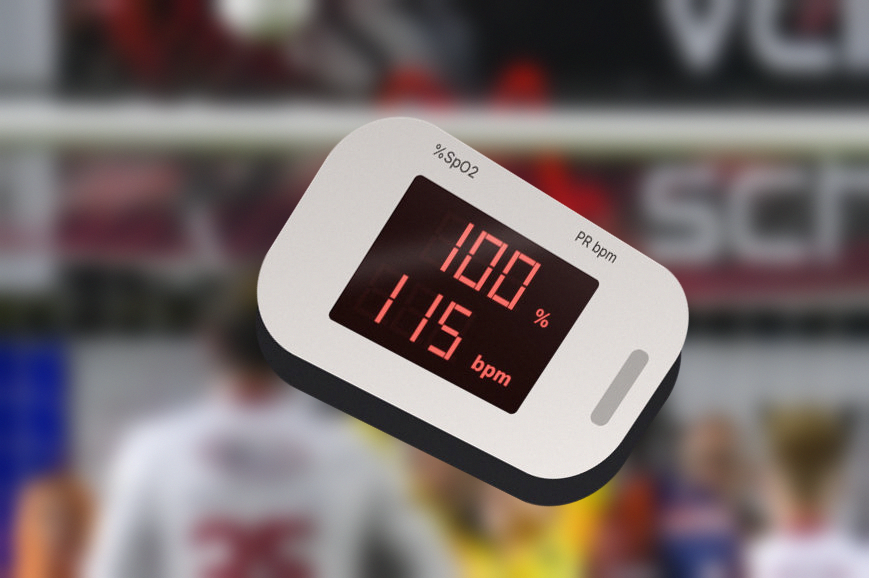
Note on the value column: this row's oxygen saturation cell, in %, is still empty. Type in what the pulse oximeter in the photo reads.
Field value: 100 %
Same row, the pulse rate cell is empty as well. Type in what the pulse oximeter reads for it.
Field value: 115 bpm
